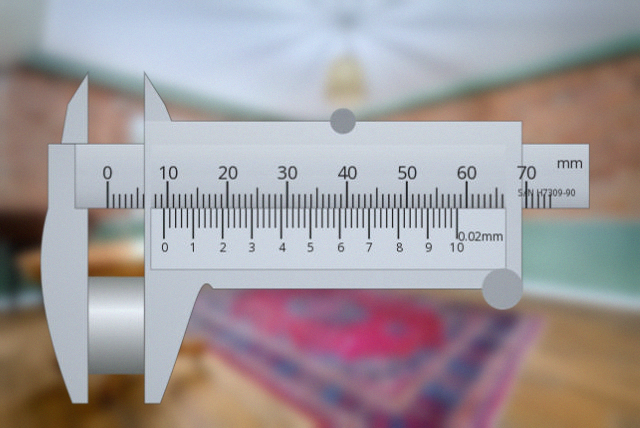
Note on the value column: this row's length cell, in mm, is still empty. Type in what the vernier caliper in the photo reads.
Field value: 9.4 mm
